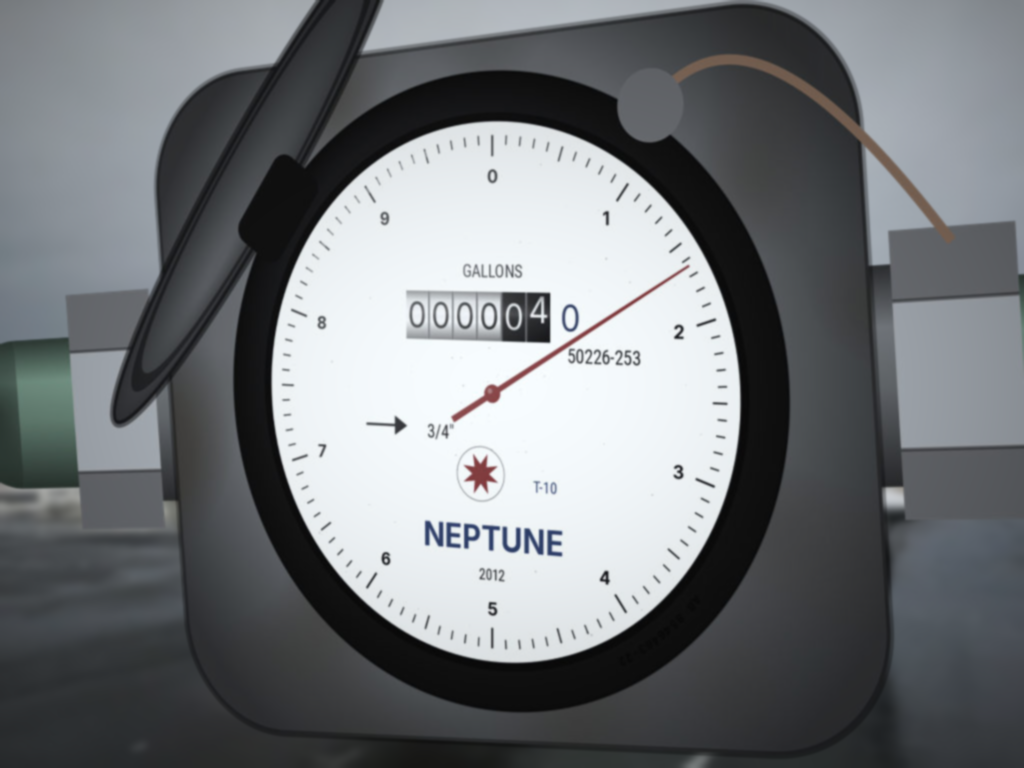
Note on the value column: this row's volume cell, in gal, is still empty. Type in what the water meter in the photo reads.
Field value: 41.6 gal
